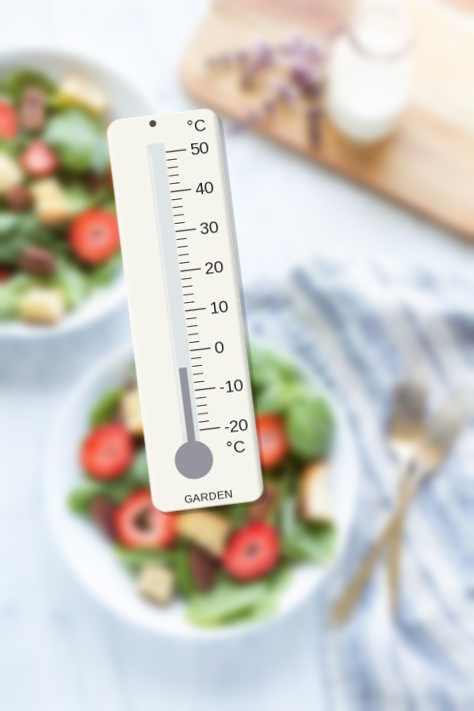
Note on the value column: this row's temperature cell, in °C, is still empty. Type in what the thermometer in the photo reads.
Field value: -4 °C
